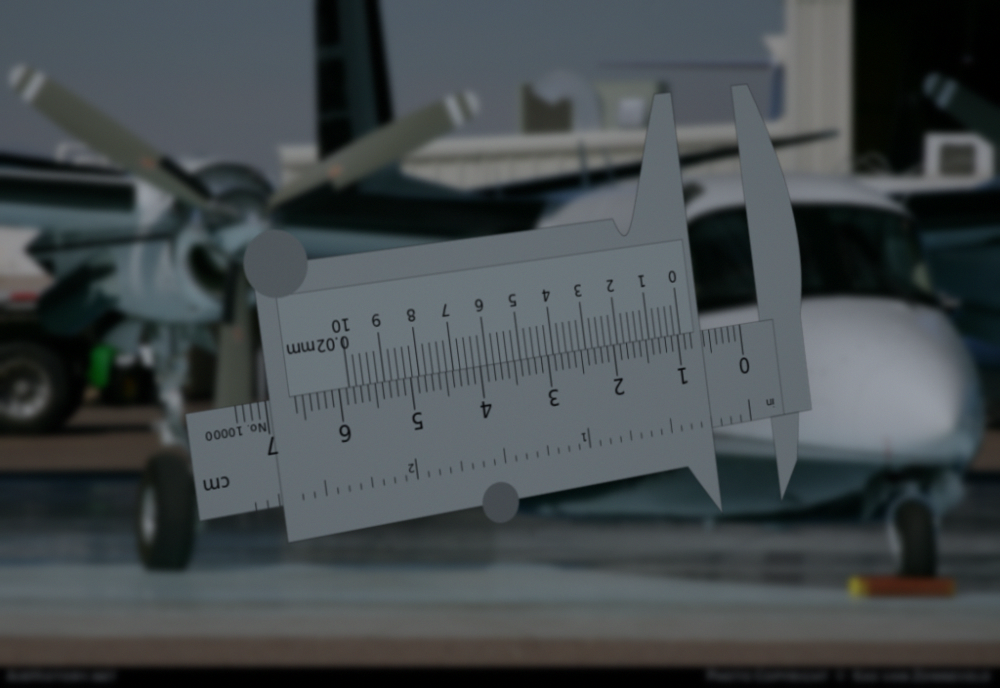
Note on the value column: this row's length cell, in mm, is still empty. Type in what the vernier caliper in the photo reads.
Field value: 9.6 mm
